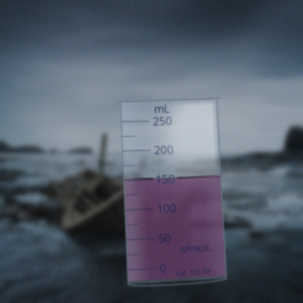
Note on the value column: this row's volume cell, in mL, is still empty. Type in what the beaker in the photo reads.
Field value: 150 mL
